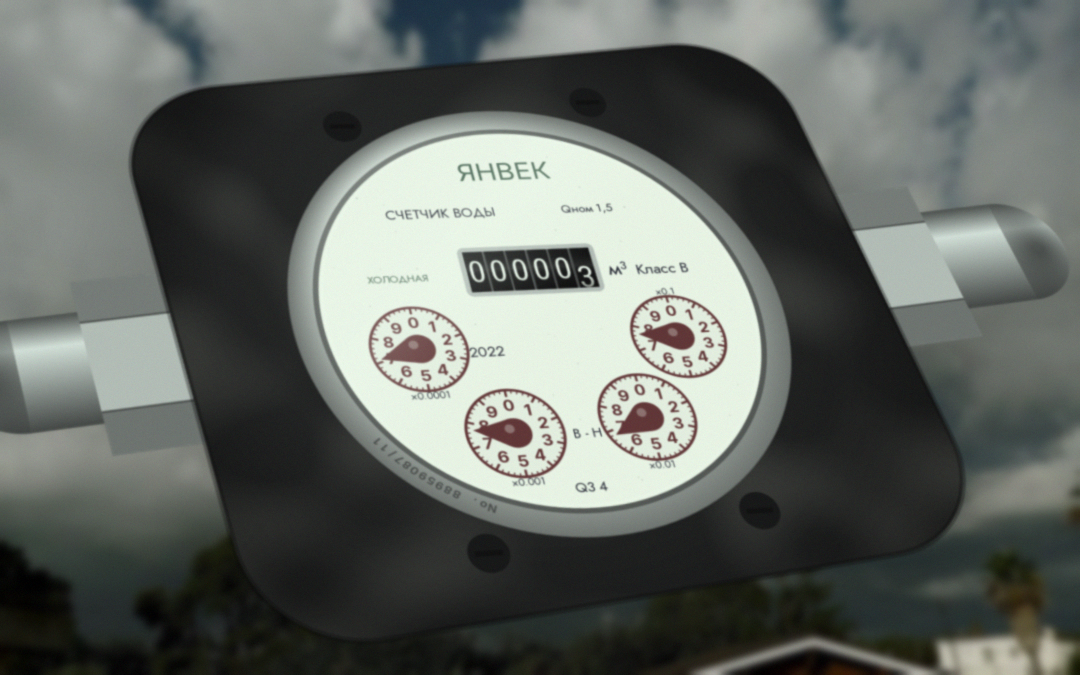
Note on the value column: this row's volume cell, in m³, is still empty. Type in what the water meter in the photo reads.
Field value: 2.7677 m³
